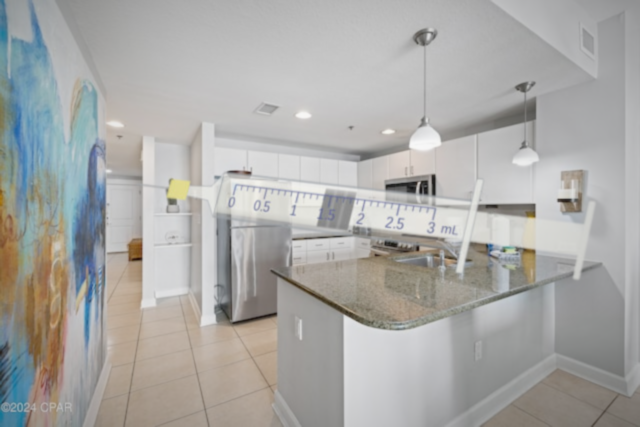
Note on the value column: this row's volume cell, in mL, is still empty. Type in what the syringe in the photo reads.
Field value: 1.4 mL
